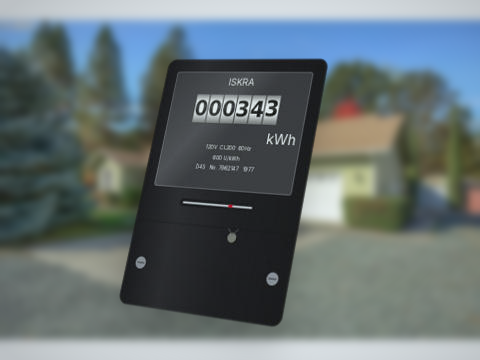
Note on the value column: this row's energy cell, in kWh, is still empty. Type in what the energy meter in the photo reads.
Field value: 343 kWh
